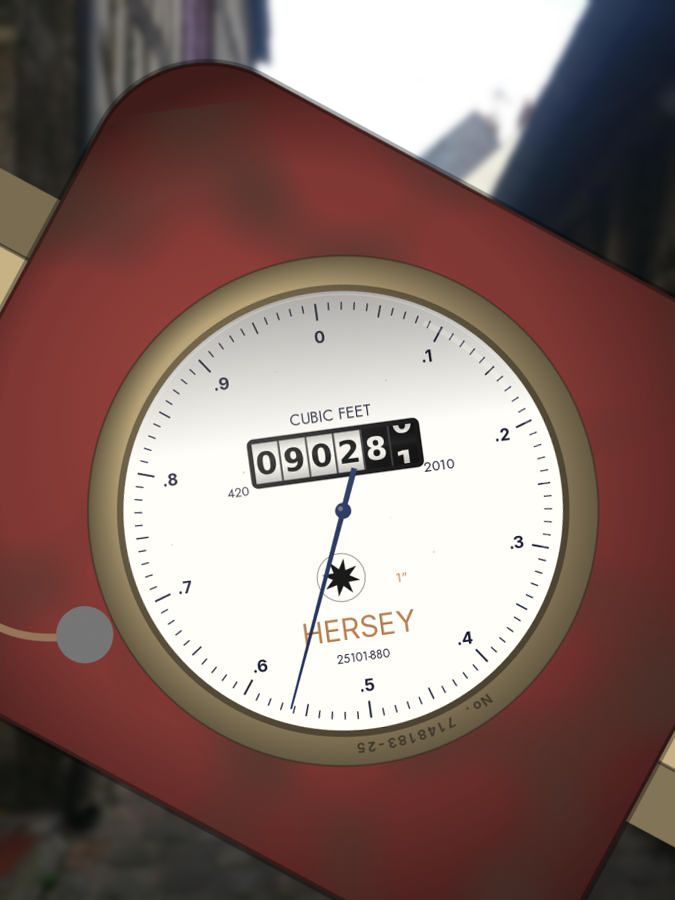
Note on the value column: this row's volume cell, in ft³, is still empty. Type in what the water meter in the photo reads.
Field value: 90280.56 ft³
